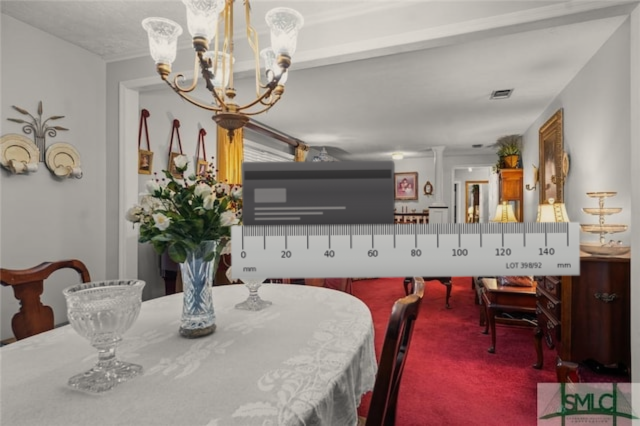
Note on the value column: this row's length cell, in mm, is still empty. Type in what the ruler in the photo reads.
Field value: 70 mm
